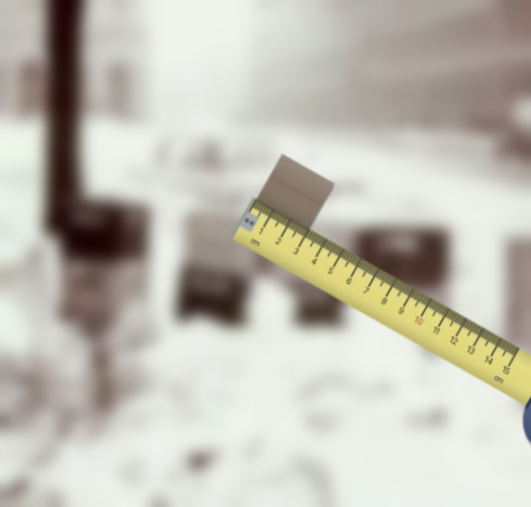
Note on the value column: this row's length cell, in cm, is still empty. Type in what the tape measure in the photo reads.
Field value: 3 cm
